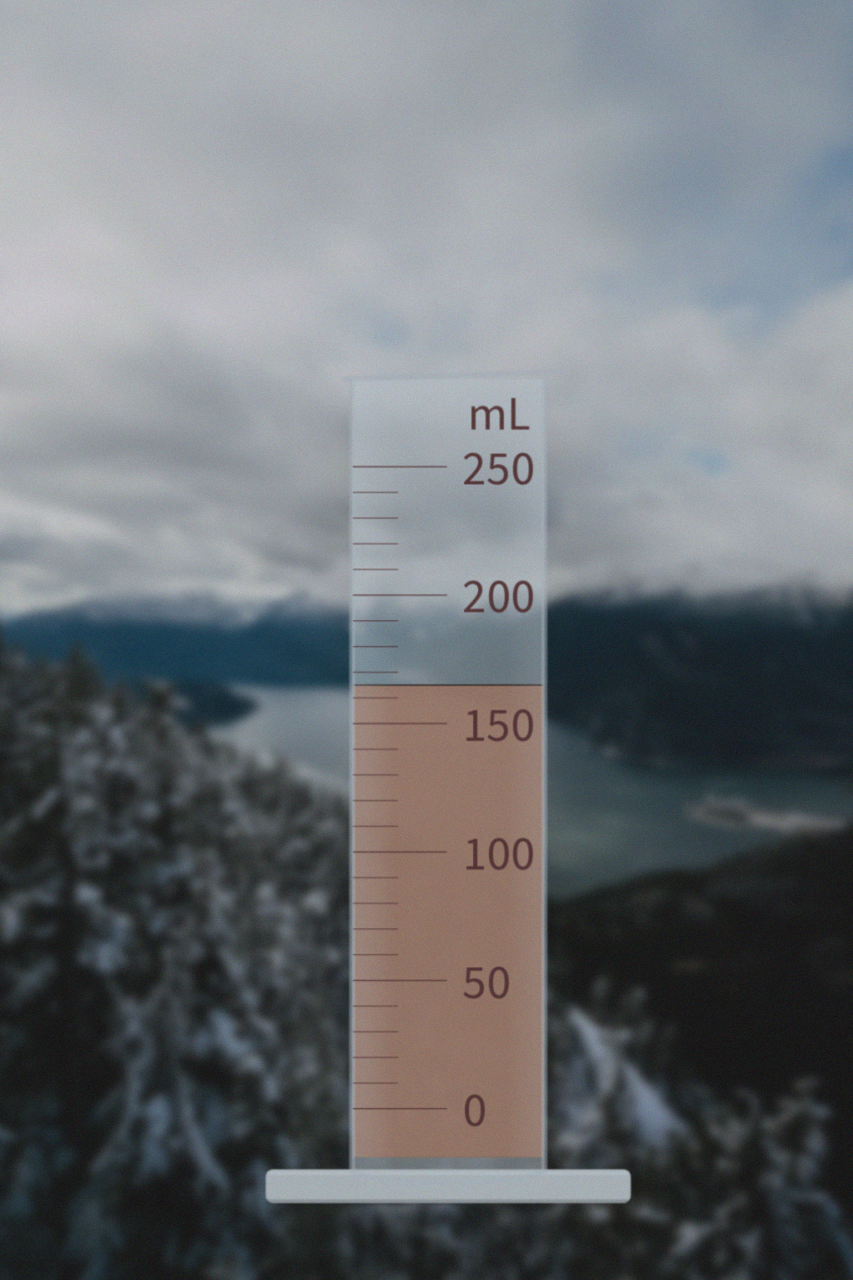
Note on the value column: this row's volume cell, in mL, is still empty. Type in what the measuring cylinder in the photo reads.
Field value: 165 mL
